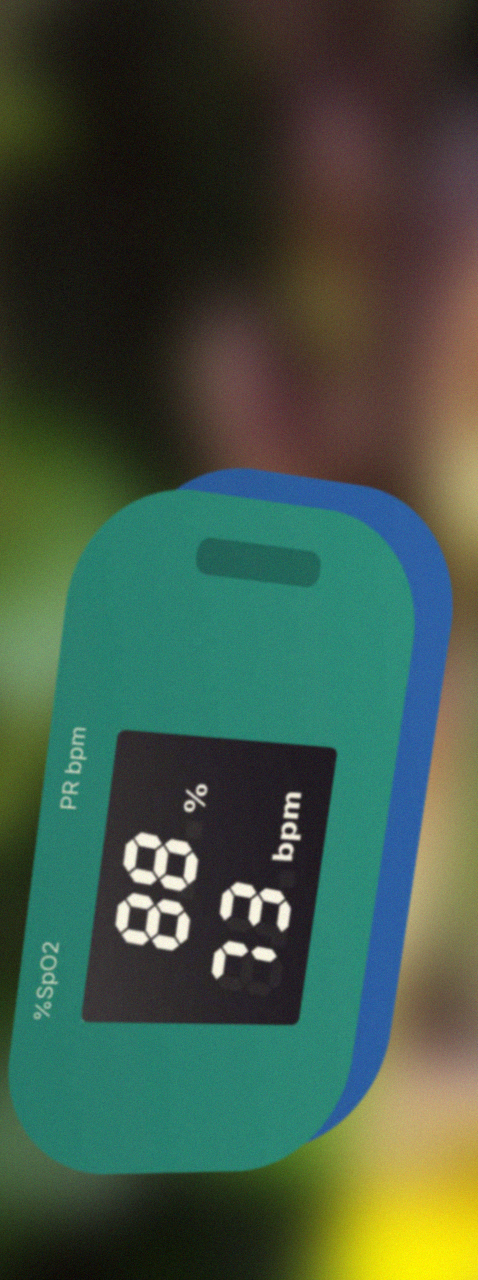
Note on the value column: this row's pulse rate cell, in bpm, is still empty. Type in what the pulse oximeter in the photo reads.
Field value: 73 bpm
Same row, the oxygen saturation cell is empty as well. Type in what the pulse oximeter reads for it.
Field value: 88 %
